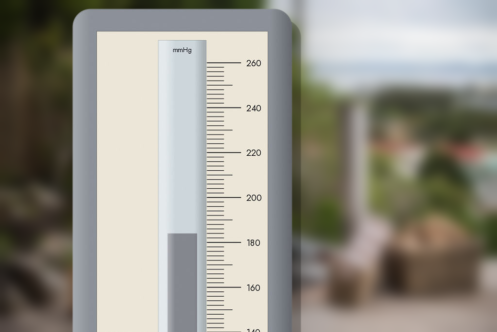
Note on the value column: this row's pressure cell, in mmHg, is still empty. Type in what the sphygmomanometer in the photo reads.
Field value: 184 mmHg
